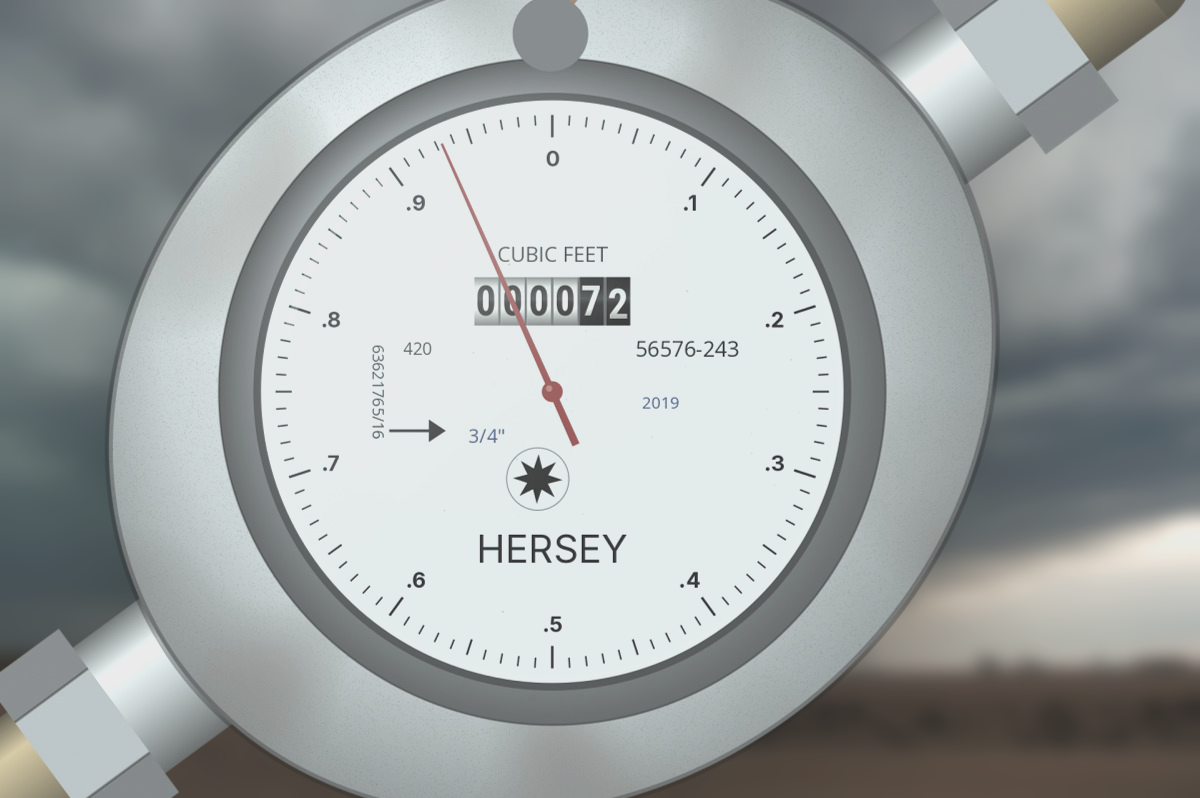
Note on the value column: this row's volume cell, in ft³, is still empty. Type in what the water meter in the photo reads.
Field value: 71.93 ft³
